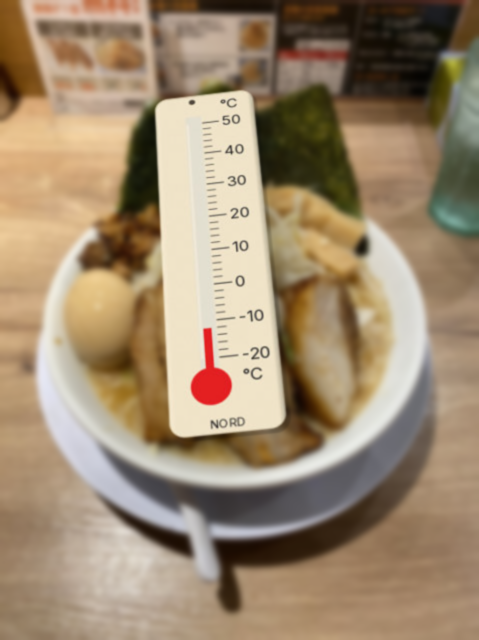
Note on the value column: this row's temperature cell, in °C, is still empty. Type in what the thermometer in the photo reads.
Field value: -12 °C
